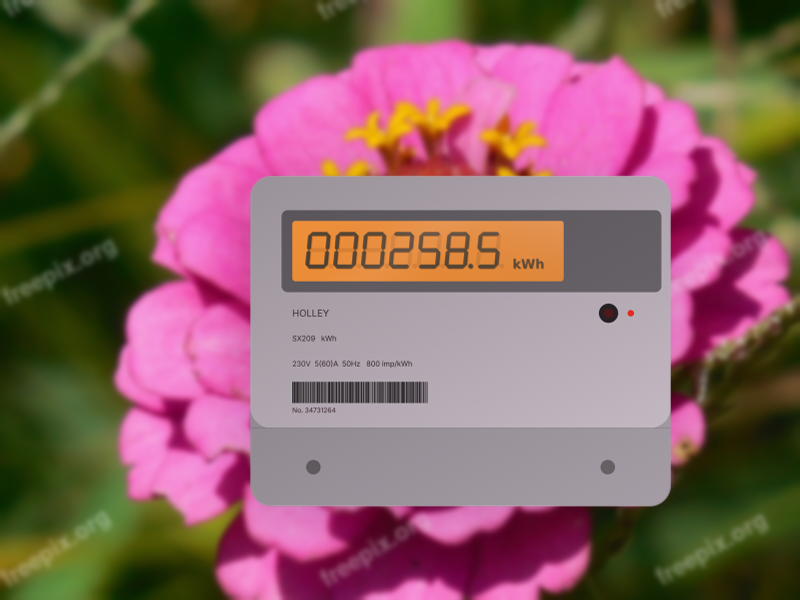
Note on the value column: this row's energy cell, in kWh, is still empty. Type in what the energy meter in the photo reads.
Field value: 258.5 kWh
